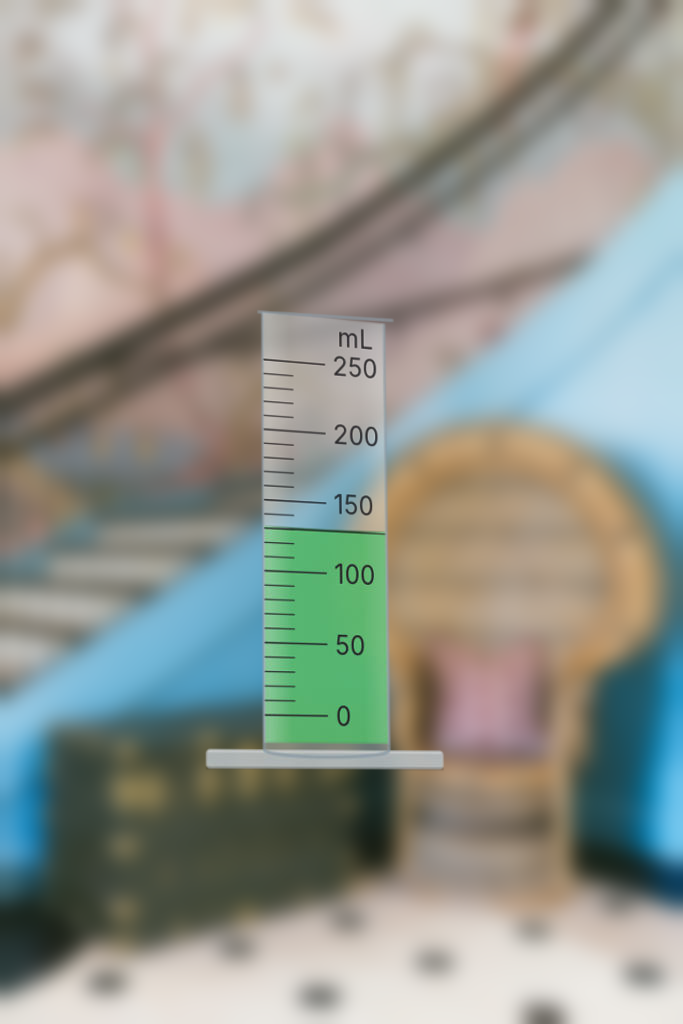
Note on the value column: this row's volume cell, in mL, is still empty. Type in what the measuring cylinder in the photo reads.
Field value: 130 mL
